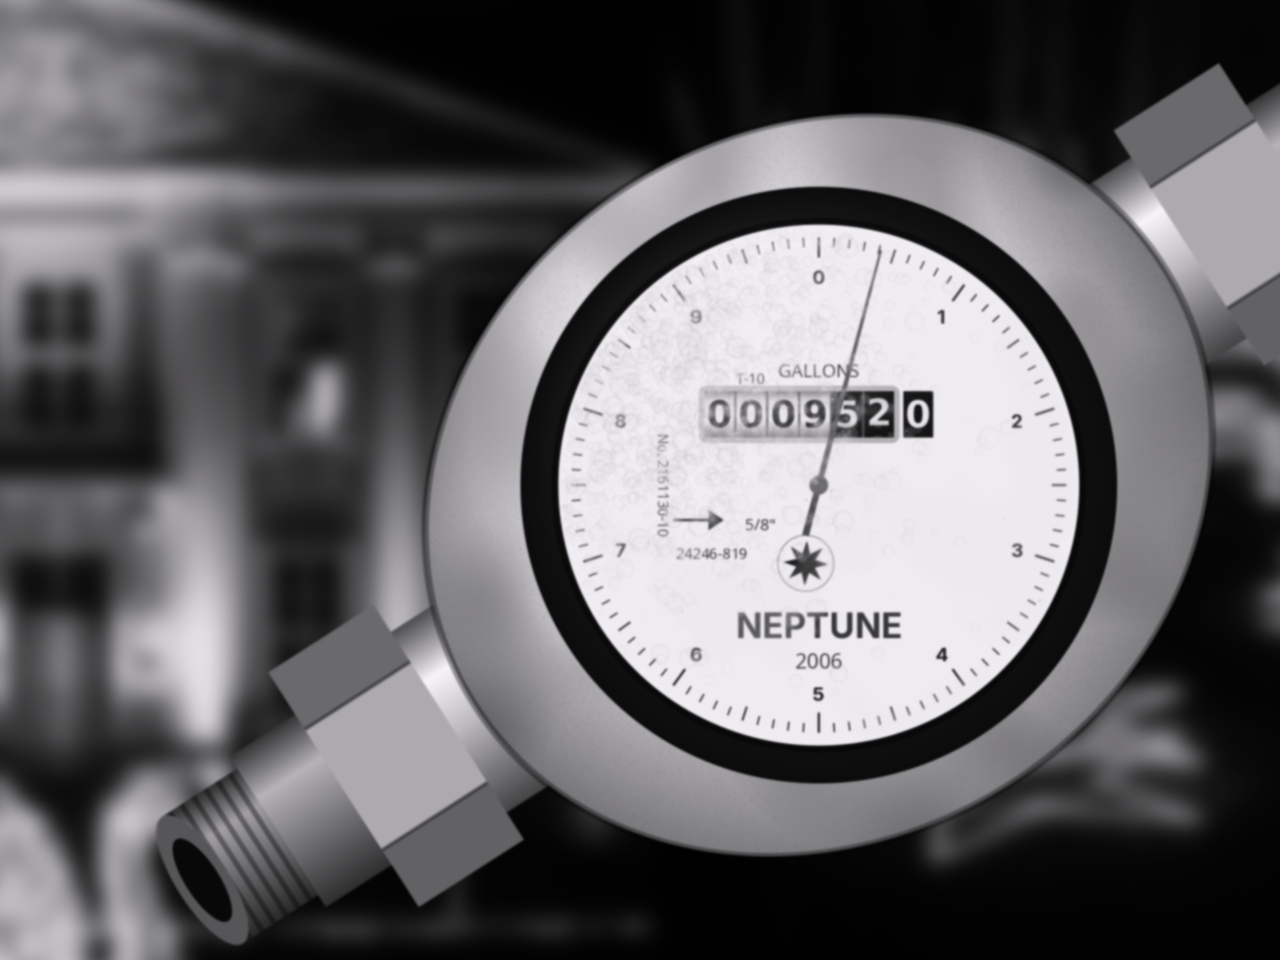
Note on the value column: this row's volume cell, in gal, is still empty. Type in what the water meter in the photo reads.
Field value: 9520.4 gal
